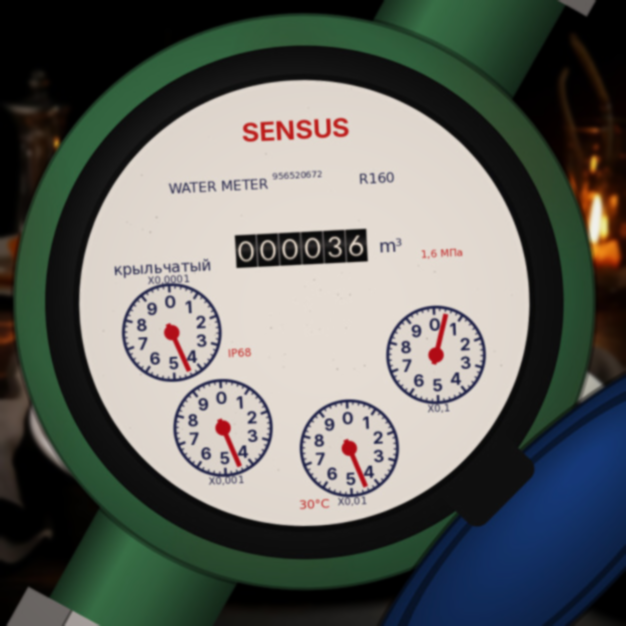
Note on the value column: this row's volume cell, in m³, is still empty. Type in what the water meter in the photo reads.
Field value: 36.0444 m³
